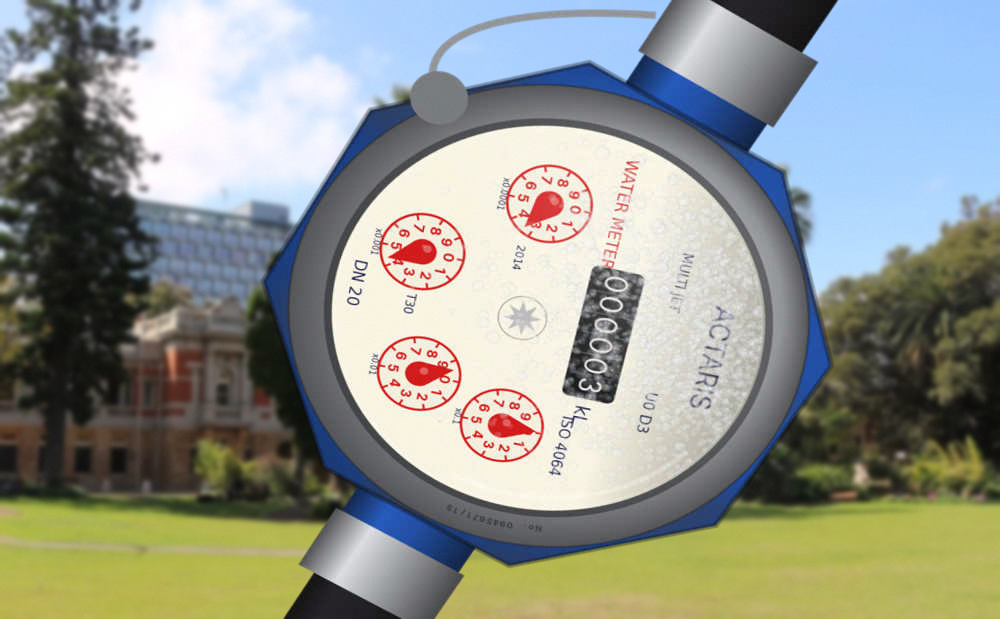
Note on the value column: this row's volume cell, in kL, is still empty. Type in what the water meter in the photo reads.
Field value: 2.9943 kL
